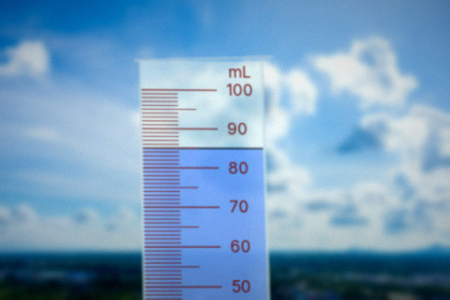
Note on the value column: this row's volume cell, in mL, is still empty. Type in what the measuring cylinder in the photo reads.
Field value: 85 mL
